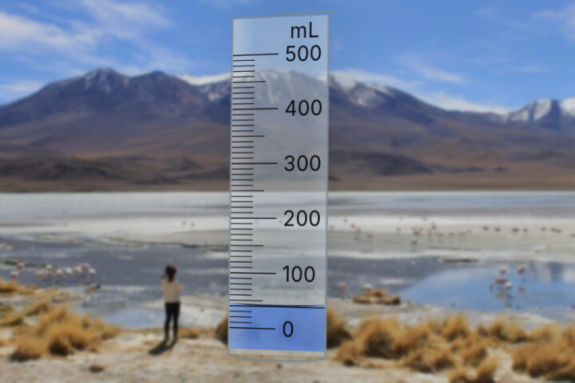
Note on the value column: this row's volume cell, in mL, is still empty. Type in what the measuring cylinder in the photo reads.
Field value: 40 mL
